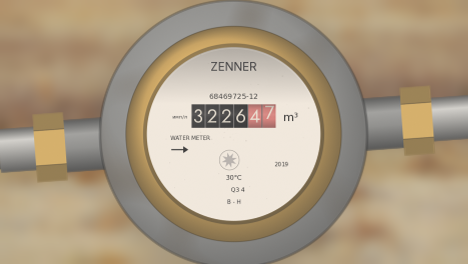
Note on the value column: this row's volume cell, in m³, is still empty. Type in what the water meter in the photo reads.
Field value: 3226.47 m³
